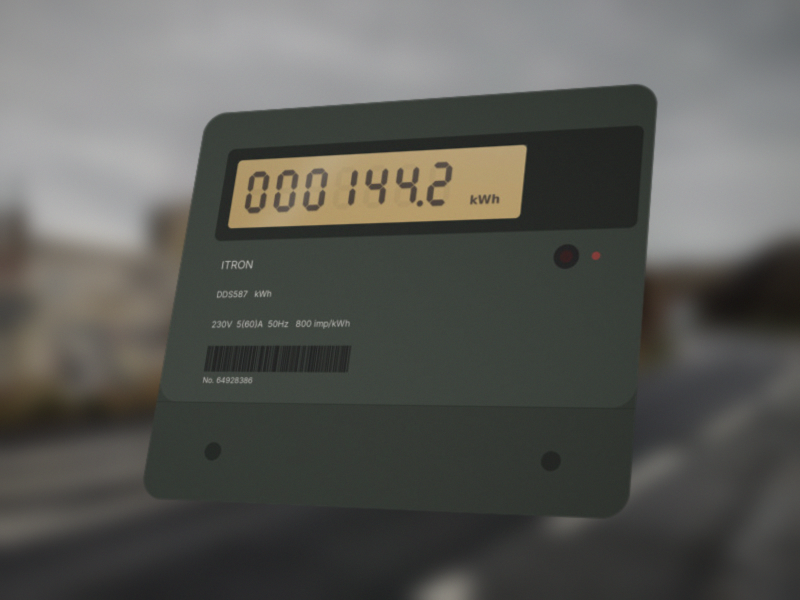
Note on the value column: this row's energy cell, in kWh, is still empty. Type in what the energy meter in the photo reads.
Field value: 144.2 kWh
